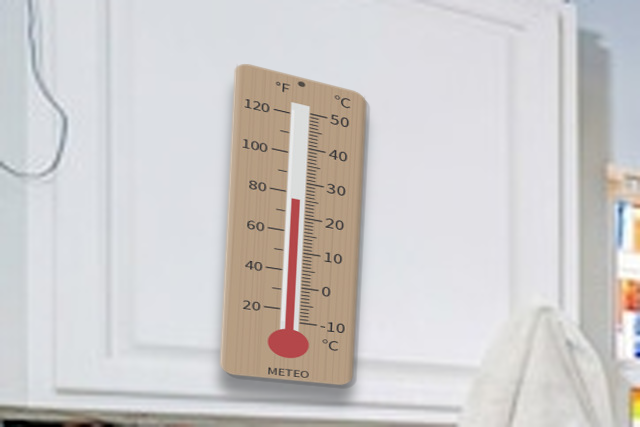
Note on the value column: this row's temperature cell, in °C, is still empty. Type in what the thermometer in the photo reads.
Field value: 25 °C
